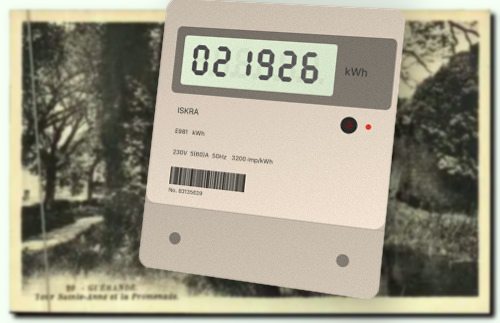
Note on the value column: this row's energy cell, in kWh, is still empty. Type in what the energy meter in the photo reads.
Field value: 21926 kWh
